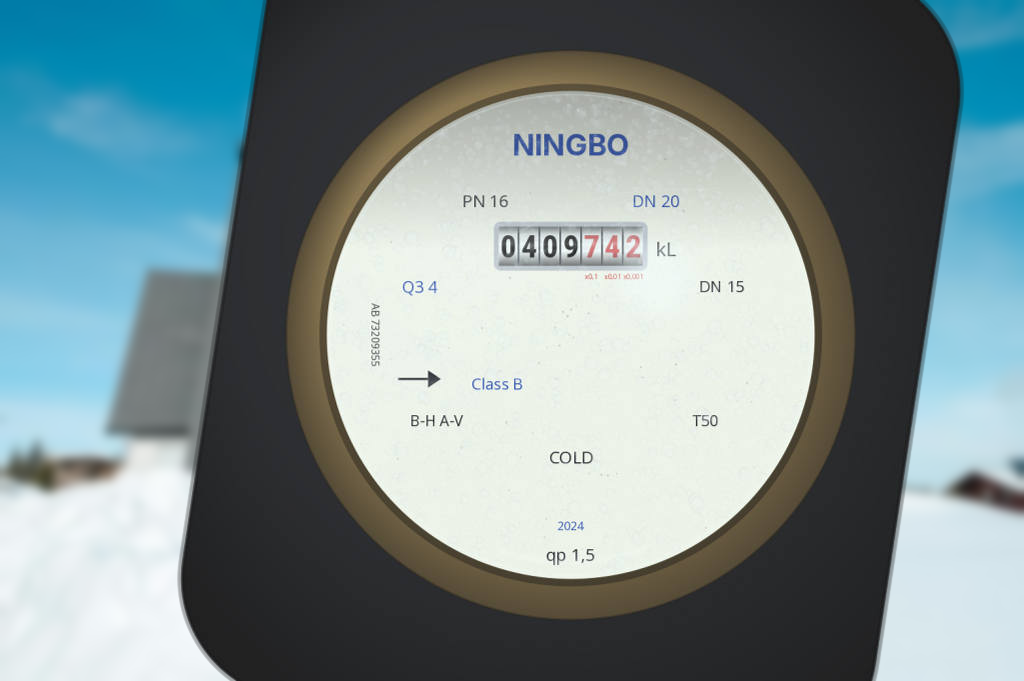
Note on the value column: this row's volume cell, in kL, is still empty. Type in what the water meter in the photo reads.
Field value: 409.742 kL
